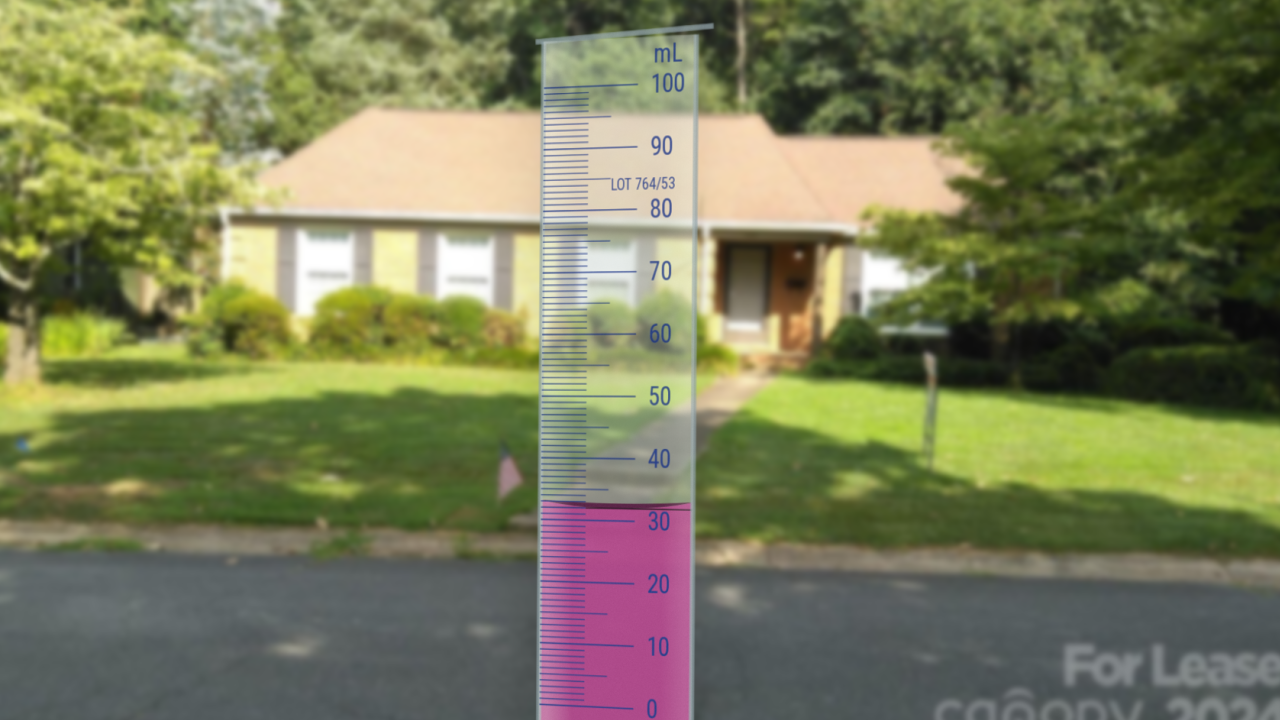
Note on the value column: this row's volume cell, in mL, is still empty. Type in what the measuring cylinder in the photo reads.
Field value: 32 mL
